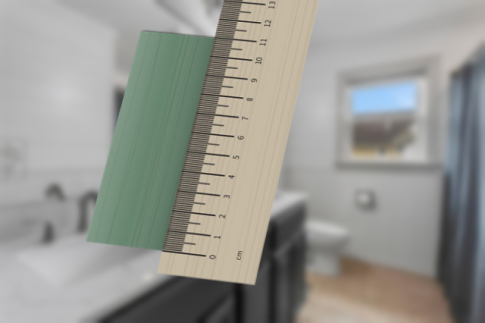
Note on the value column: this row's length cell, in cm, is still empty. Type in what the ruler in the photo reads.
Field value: 11 cm
